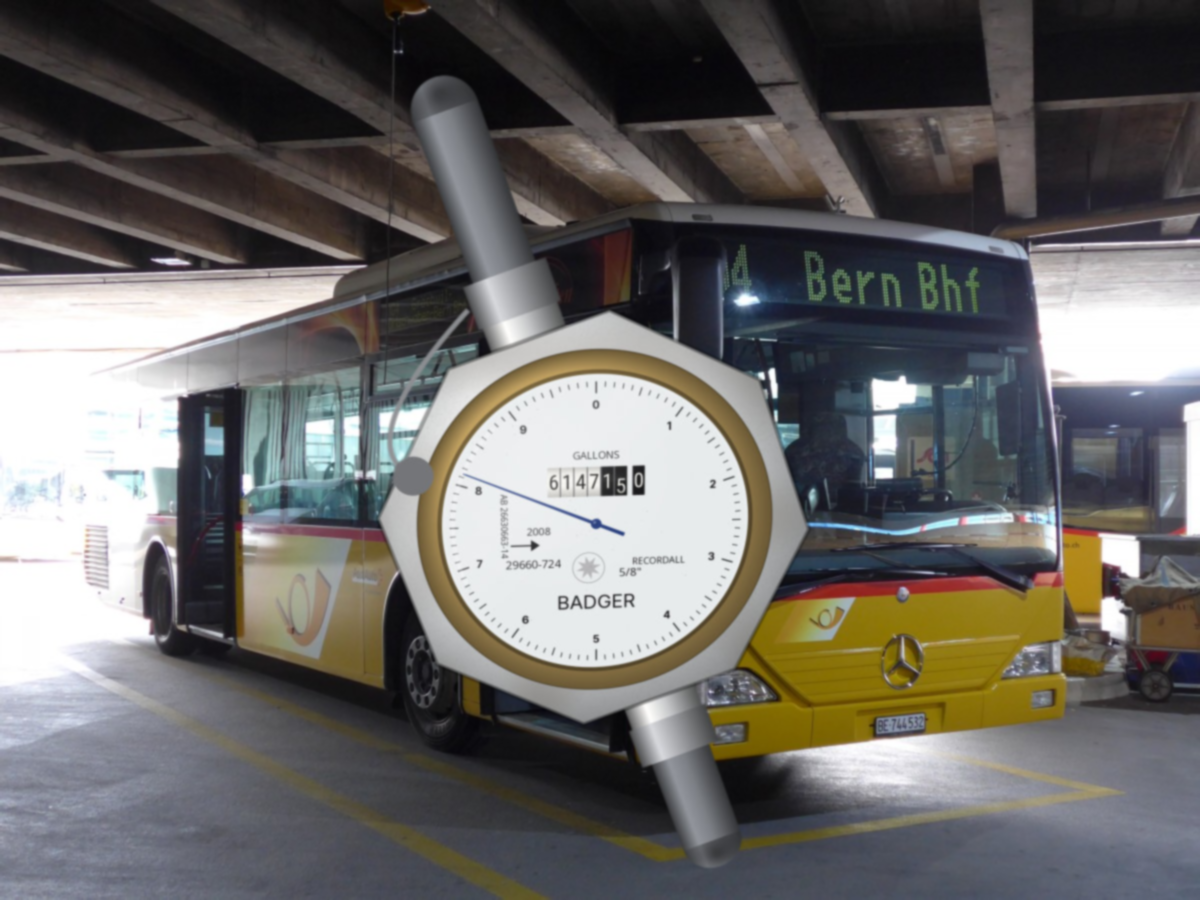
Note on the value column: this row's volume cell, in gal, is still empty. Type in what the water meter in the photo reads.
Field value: 6147148.1 gal
